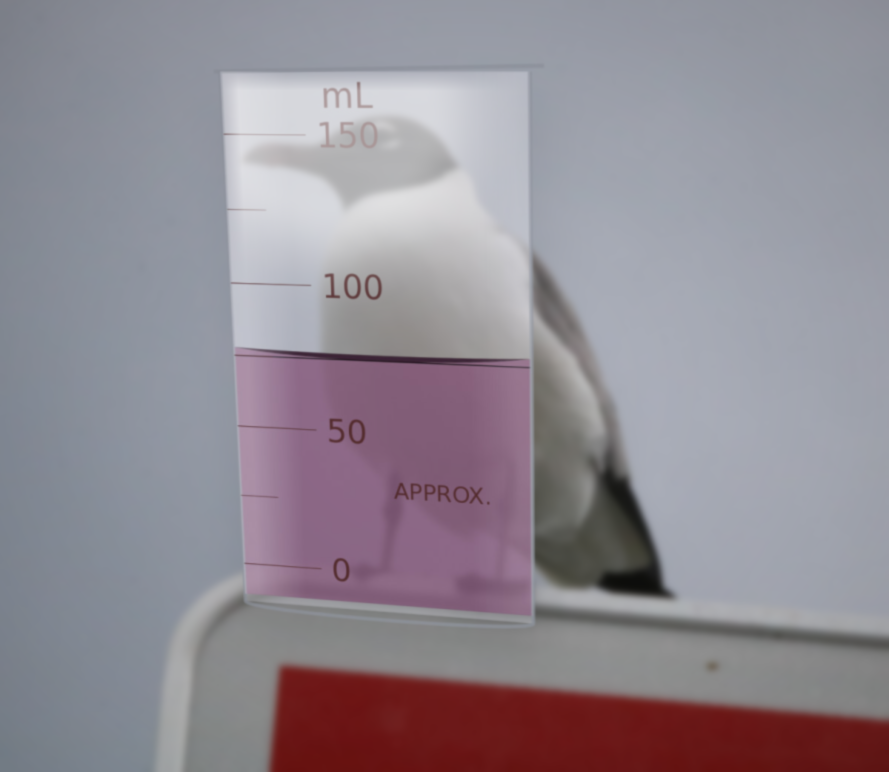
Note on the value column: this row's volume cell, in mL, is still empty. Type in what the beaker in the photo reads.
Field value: 75 mL
